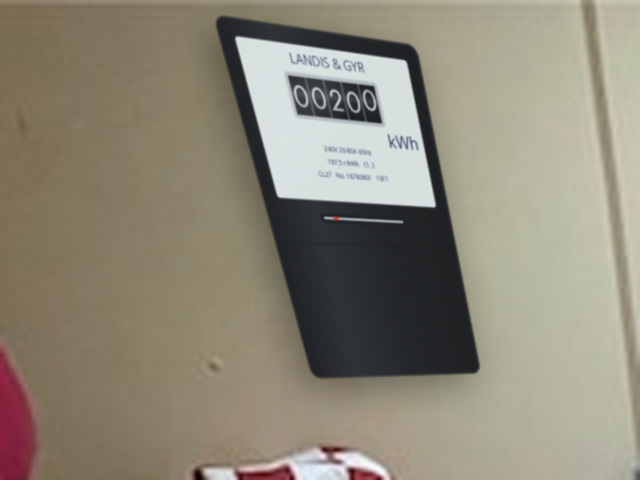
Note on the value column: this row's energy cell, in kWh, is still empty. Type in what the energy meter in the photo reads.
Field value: 200 kWh
